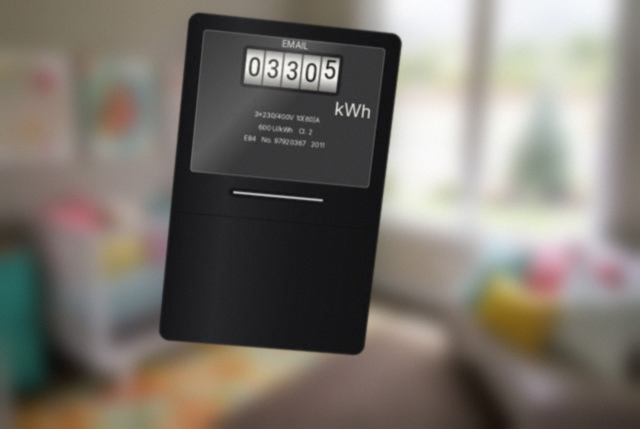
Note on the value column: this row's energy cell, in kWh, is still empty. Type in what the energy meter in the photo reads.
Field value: 3305 kWh
